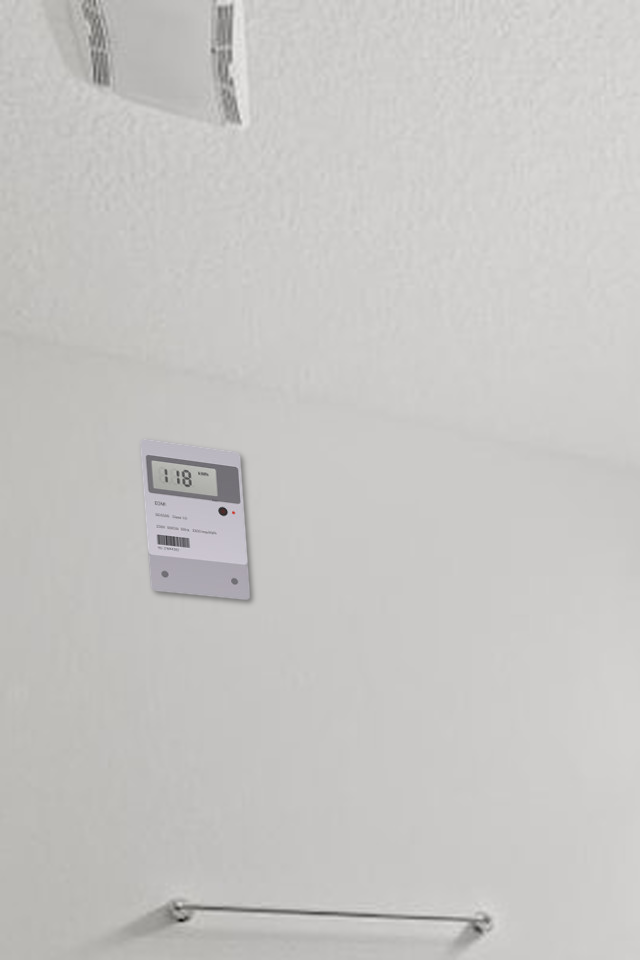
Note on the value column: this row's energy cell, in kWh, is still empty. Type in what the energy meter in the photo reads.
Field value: 118 kWh
